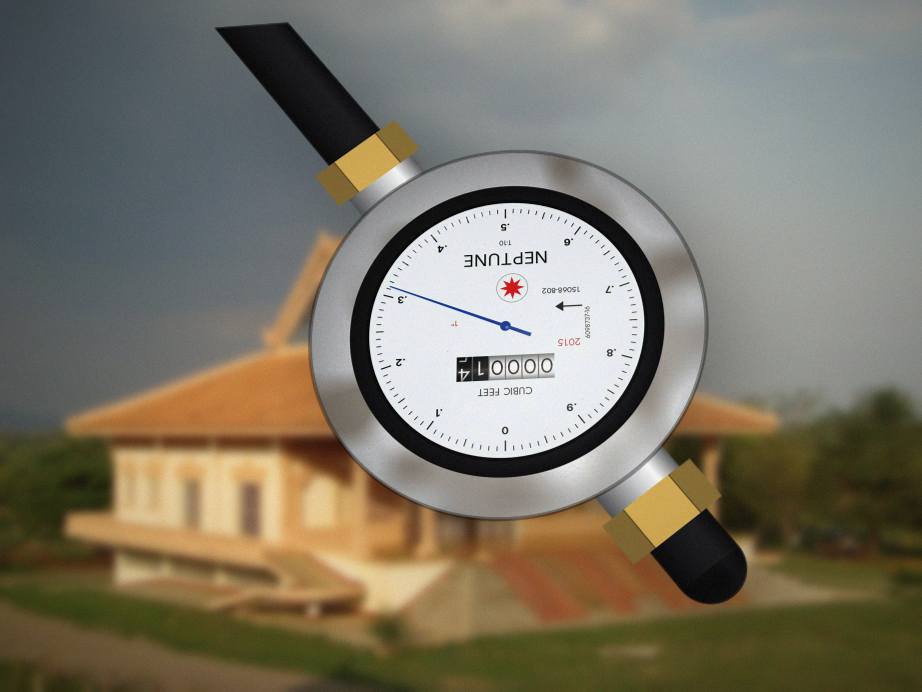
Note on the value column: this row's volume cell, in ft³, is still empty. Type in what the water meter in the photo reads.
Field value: 14.31 ft³
